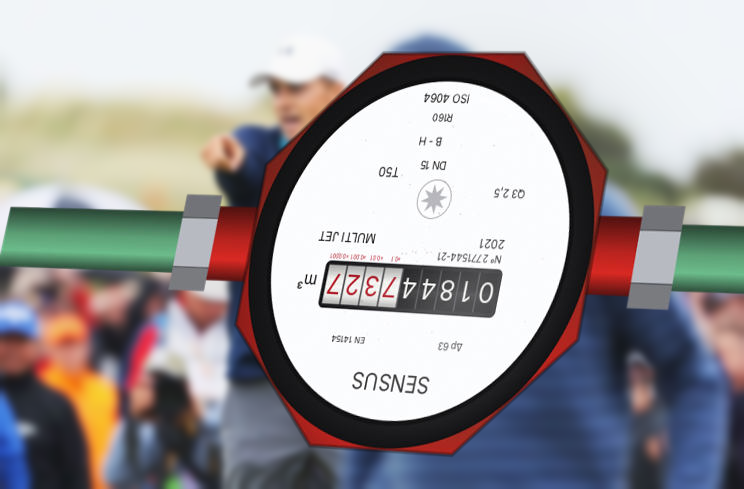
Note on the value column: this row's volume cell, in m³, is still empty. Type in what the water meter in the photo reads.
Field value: 1844.7327 m³
